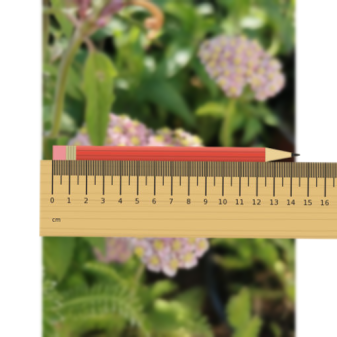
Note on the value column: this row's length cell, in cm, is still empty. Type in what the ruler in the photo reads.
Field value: 14.5 cm
